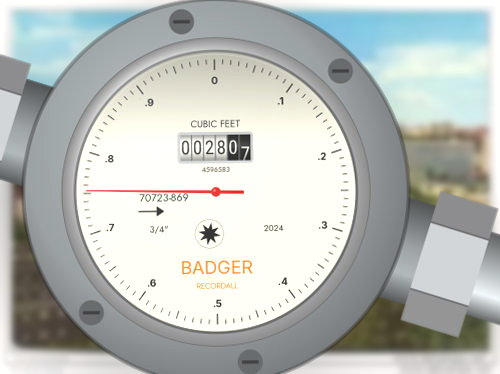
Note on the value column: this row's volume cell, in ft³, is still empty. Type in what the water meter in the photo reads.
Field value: 2806.75 ft³
